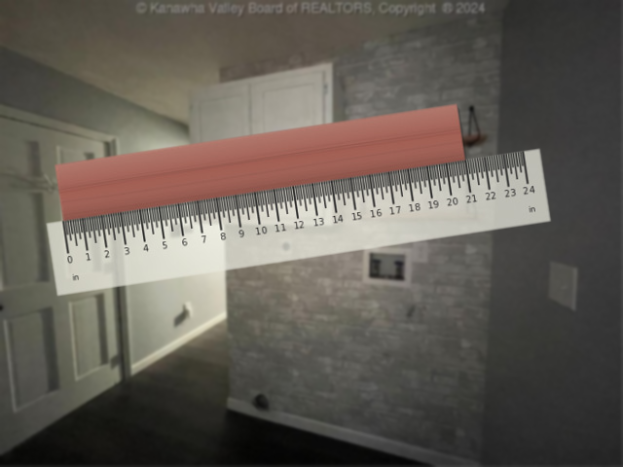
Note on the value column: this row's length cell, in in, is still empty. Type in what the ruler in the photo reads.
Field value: 21 in
